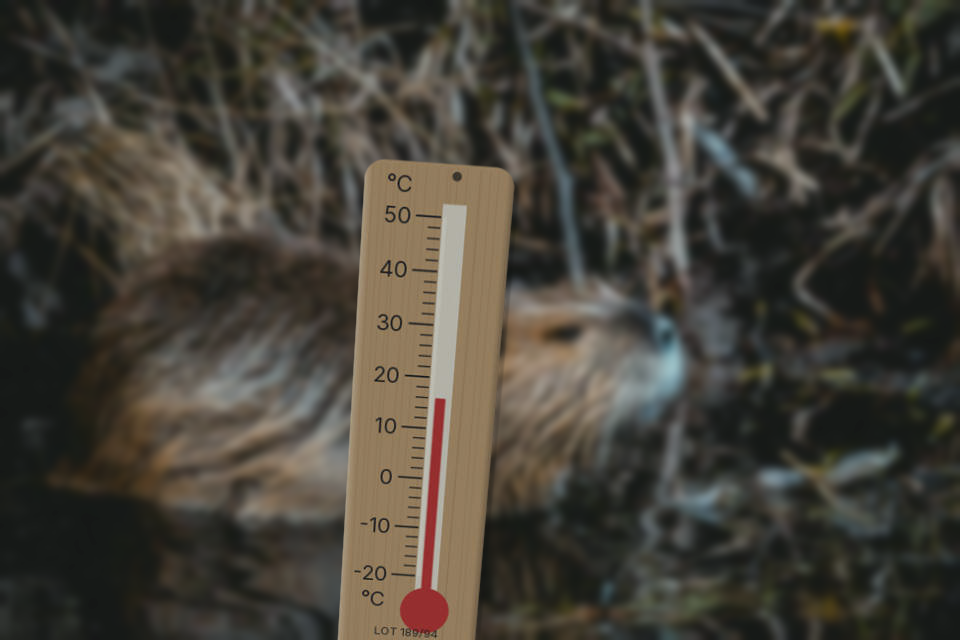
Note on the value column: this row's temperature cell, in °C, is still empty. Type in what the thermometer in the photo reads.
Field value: 16 °C
